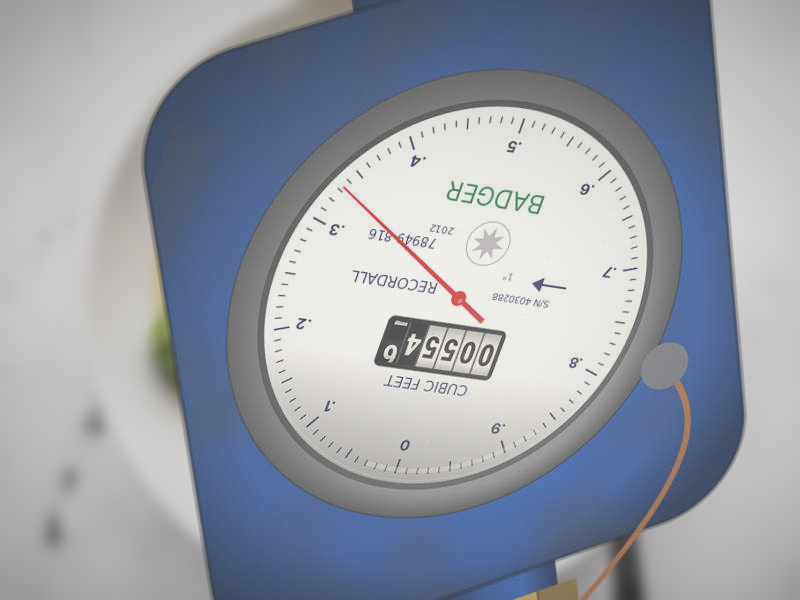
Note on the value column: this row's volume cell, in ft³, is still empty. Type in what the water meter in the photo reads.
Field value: 5546.33 ft³
